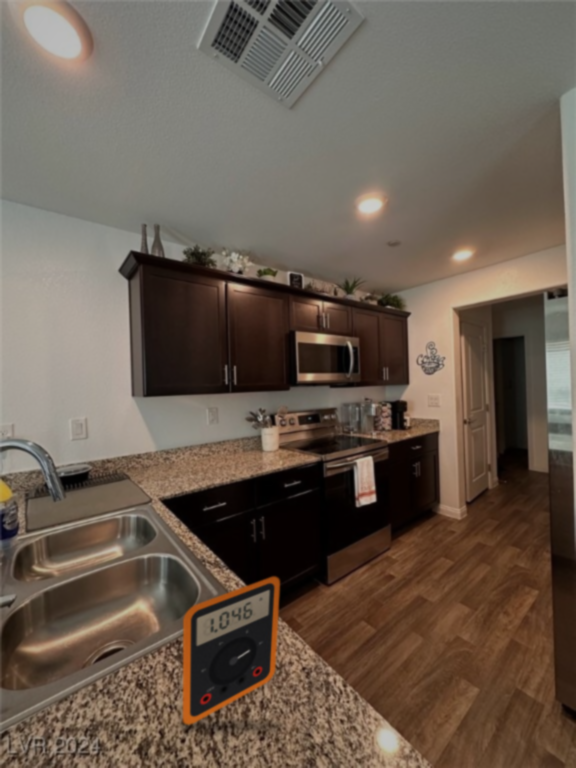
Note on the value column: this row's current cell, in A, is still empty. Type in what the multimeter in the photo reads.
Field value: 1.046 A
